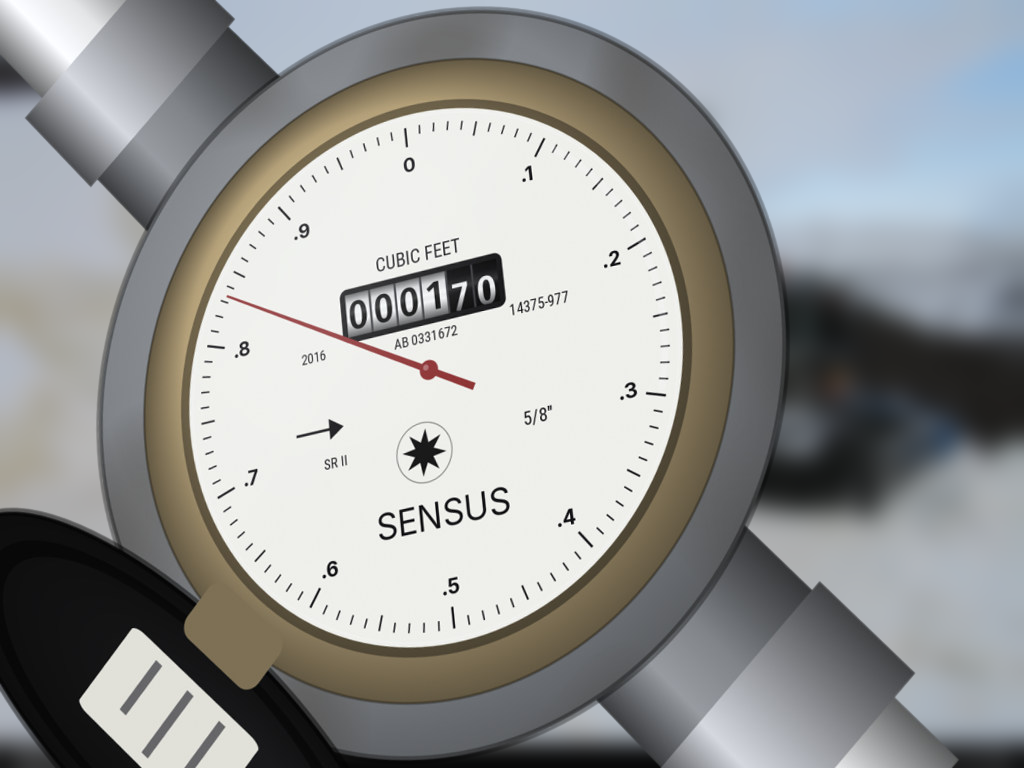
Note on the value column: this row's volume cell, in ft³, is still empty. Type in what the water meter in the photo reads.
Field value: 169.83 ft³
